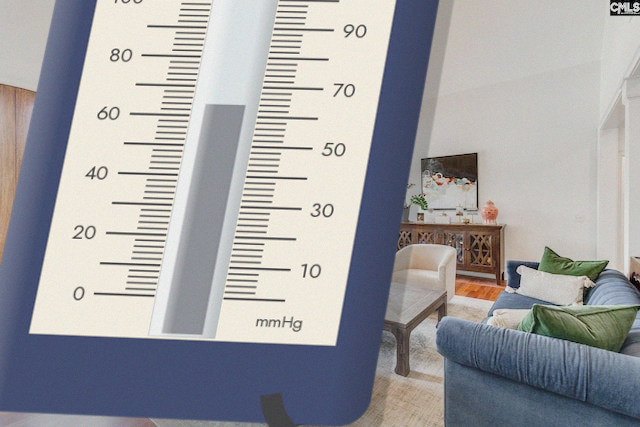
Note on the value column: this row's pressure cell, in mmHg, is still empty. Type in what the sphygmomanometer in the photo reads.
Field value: 64 mmHg
